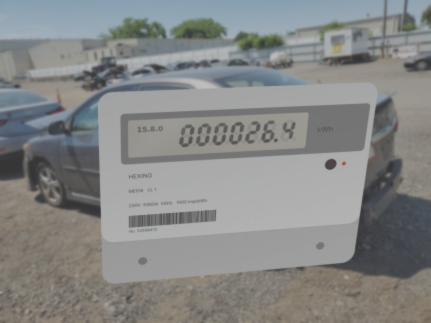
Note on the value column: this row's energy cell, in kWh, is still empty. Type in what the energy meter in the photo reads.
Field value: 26.4 kWh
